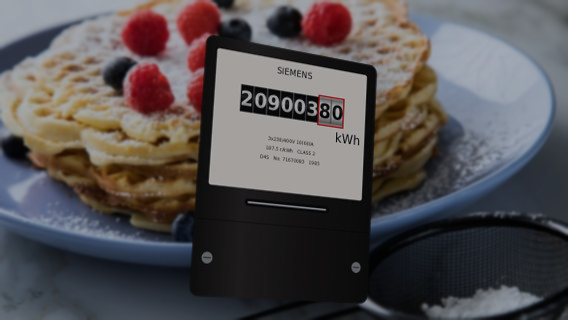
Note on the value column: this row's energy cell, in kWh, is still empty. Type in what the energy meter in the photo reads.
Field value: 209003.80 kWh
